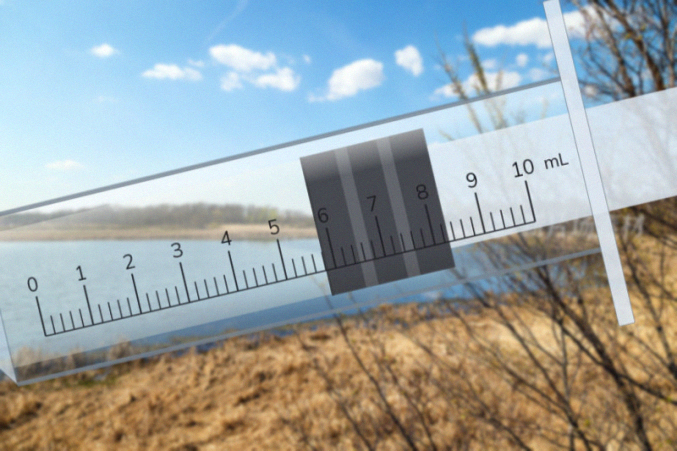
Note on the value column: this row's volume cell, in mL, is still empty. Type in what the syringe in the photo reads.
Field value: 5.8 mL
